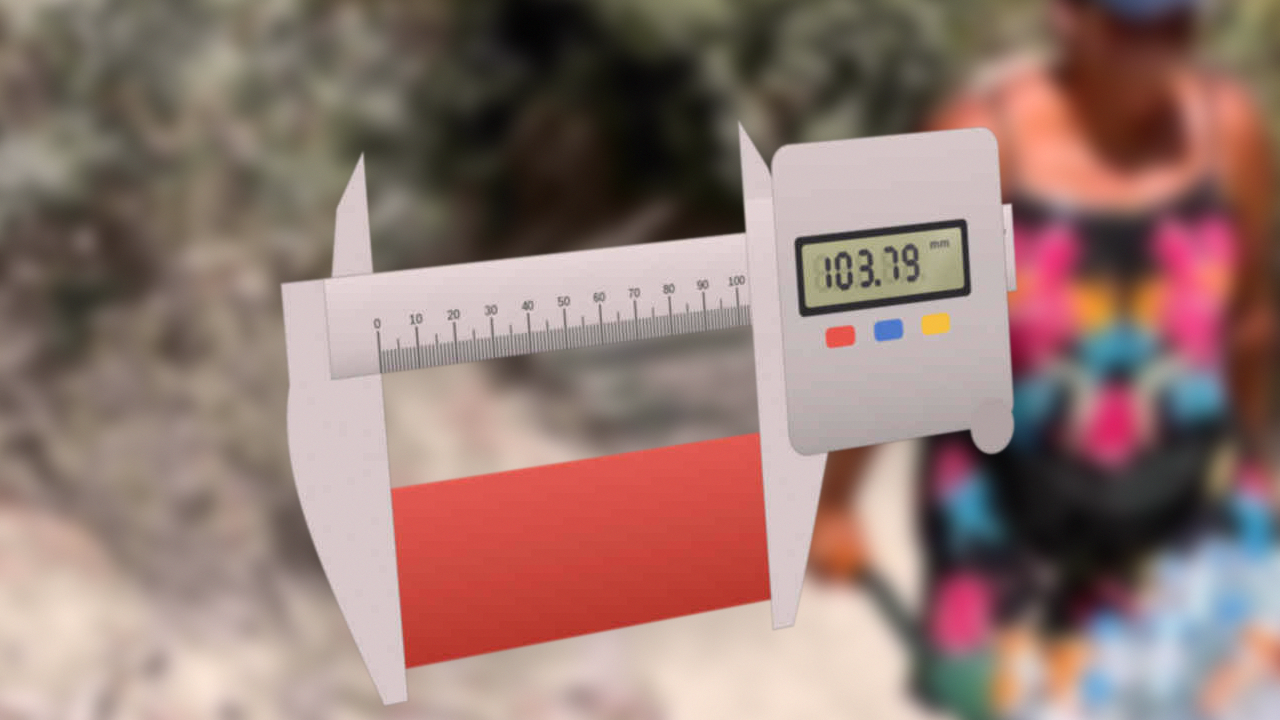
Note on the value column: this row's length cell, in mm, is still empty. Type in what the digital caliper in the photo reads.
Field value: 103.79 mm
